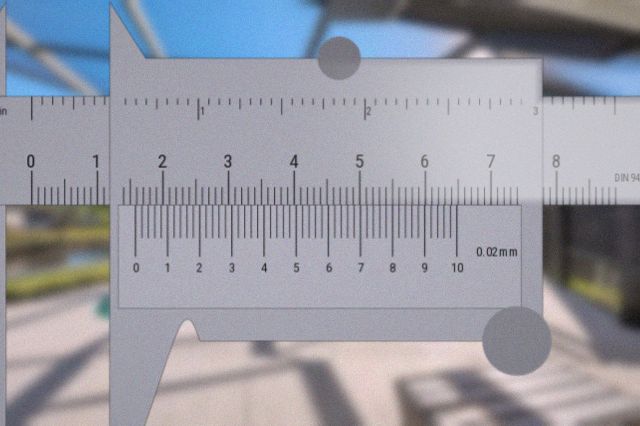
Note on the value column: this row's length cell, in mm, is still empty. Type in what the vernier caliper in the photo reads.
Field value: 15.8 mm
